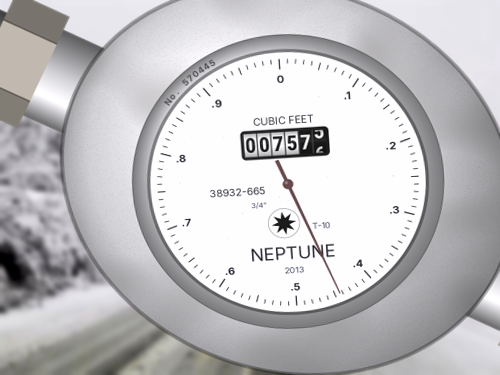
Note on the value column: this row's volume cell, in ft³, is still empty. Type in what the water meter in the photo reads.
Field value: 7575.44 ft³
